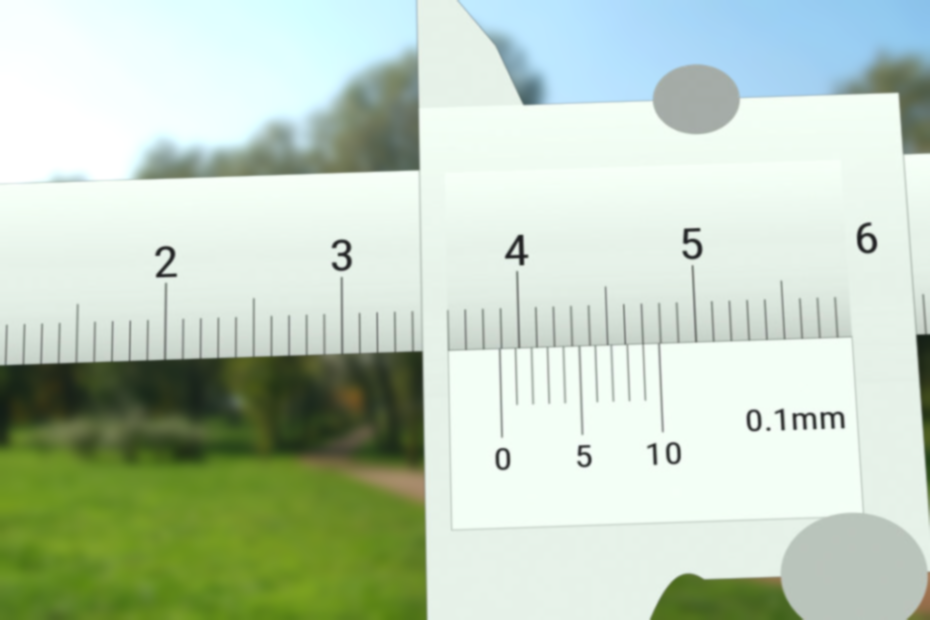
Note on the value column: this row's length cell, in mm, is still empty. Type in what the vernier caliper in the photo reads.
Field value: 38.9 mm
